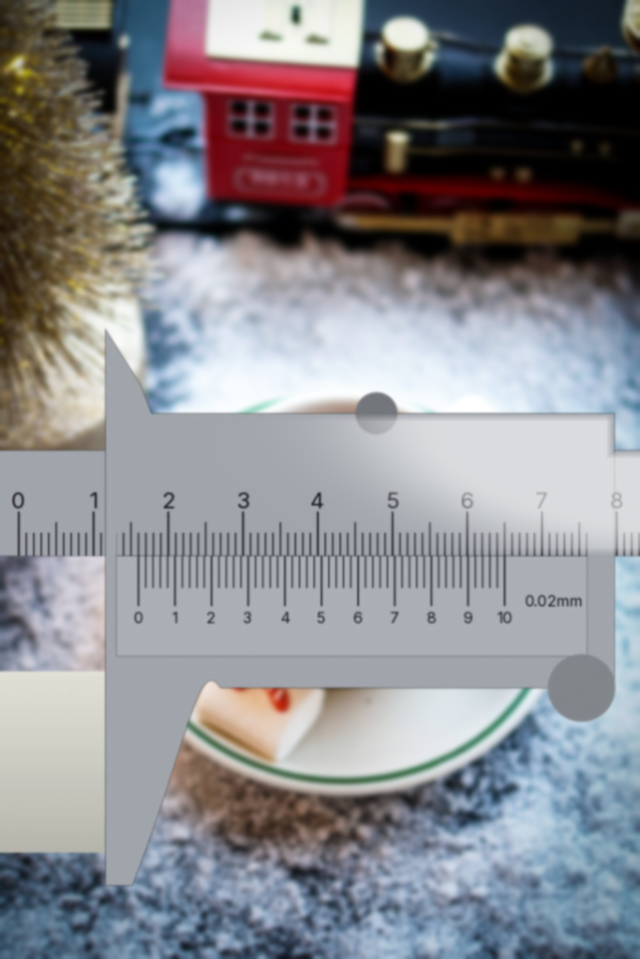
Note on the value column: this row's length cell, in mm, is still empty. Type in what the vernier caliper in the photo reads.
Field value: 16.0 mm
